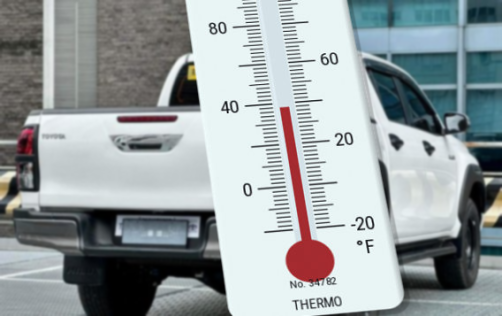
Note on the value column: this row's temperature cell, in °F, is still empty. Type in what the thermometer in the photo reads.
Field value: 38 °F
